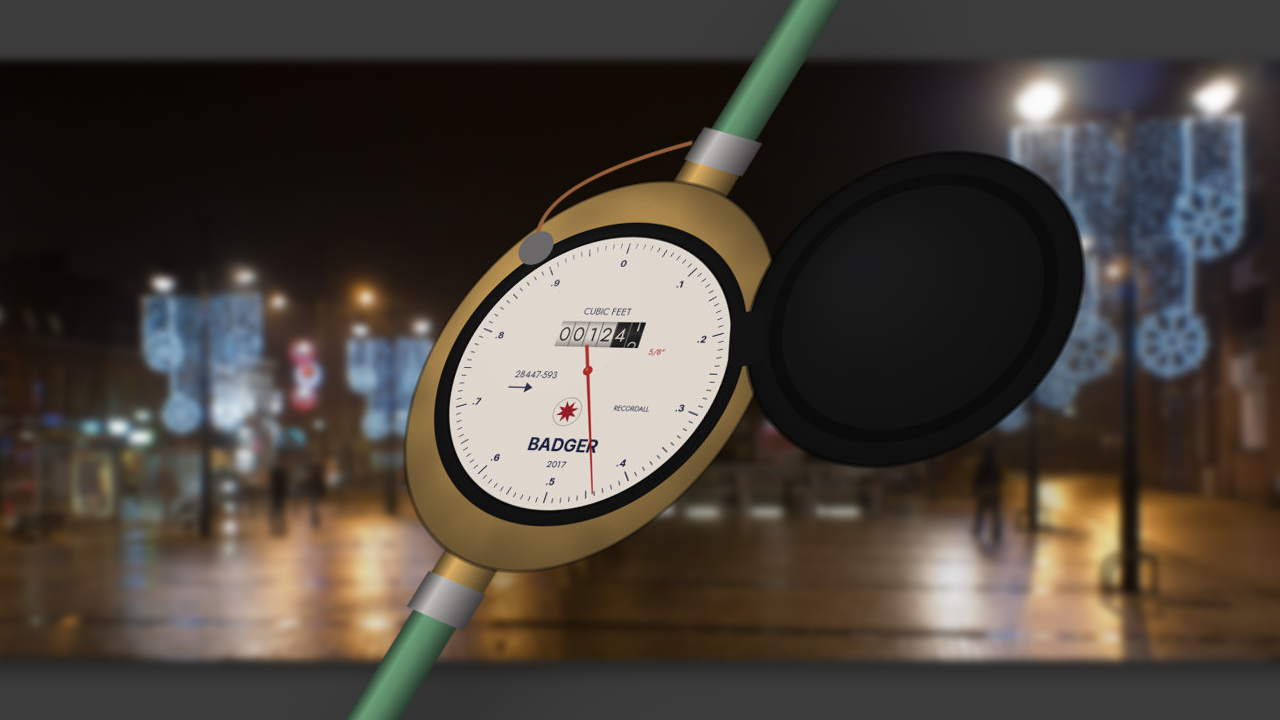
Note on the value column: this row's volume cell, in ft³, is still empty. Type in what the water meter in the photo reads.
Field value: 1241.44 ft³
